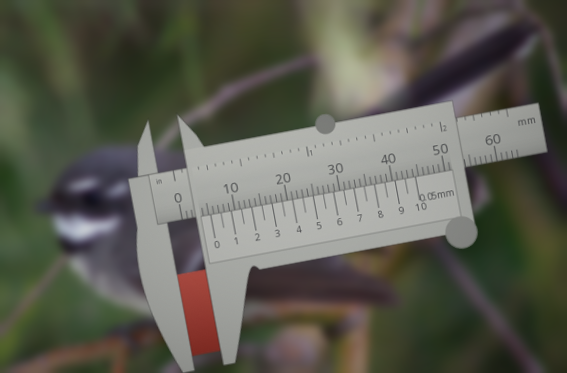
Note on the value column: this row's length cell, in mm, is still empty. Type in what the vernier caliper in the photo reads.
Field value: 5.4 mm
